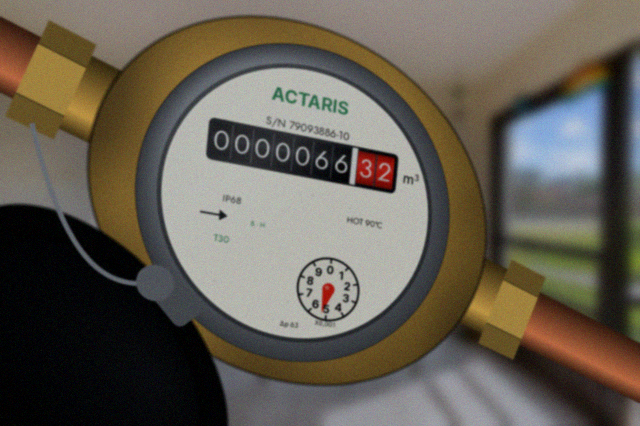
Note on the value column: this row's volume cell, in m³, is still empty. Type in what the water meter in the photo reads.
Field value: 66.325 m³
